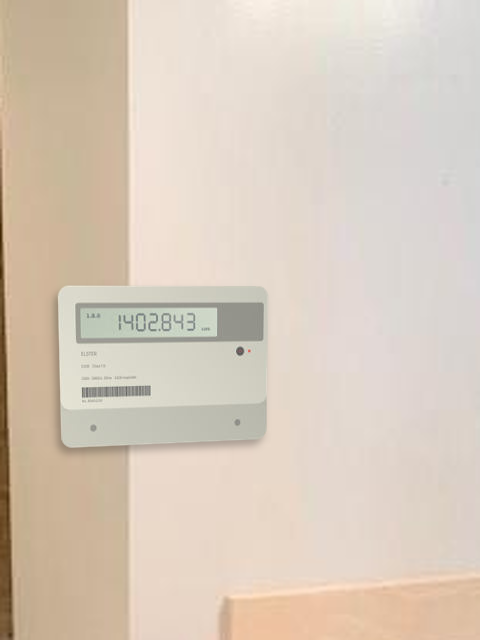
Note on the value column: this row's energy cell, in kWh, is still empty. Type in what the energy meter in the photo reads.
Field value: 1402.843 kWh
